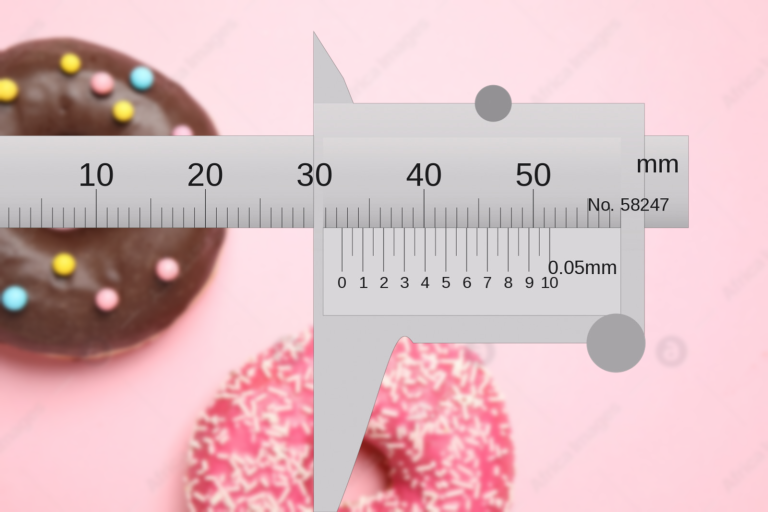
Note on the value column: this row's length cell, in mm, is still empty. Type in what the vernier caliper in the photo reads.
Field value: 32.5 mm
